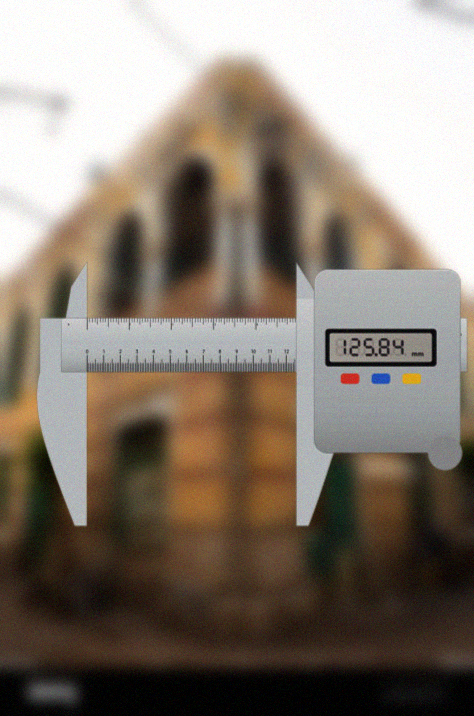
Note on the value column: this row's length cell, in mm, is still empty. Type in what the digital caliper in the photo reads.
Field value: 125.84 mm
